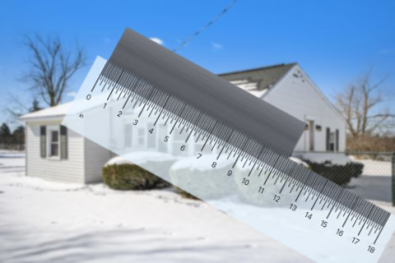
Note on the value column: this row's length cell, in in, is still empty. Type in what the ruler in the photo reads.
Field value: 11.5 in
